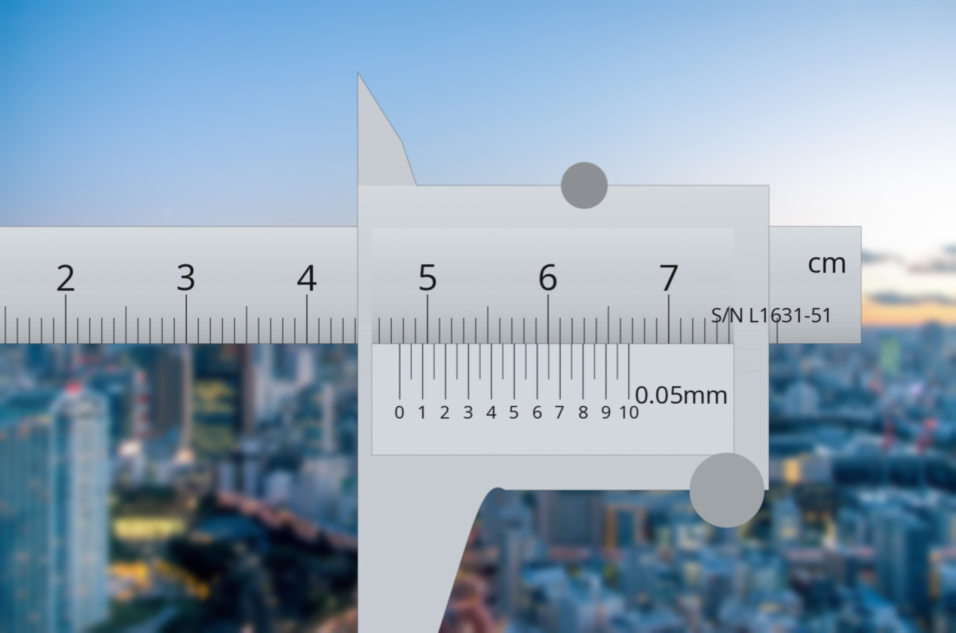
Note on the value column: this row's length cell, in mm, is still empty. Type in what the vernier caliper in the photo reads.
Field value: 47.7 mm
